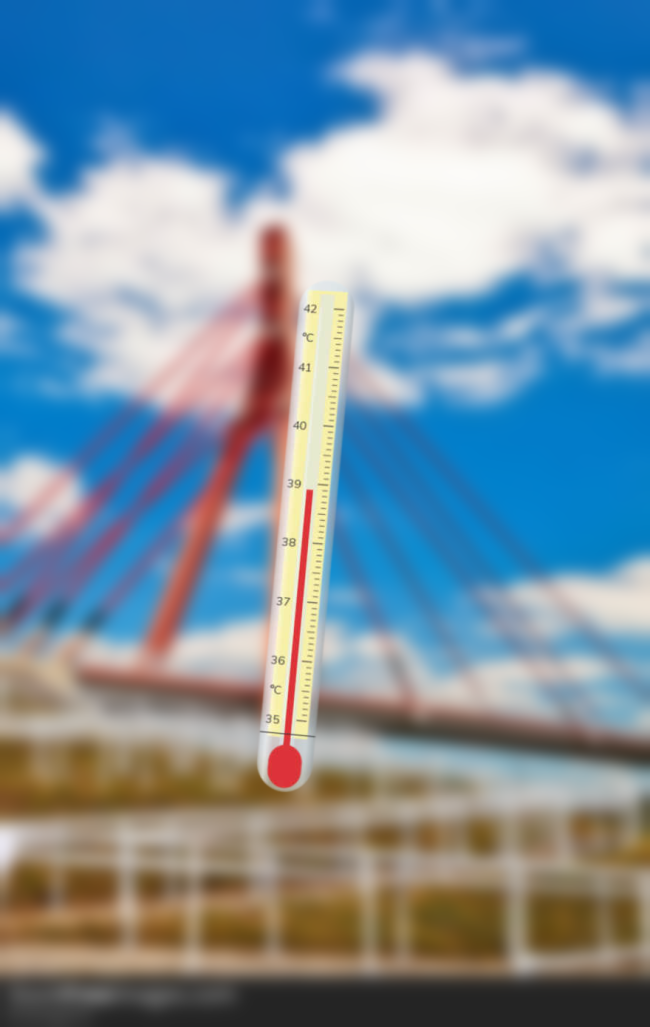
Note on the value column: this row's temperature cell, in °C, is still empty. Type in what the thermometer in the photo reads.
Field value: 38.9 °C
